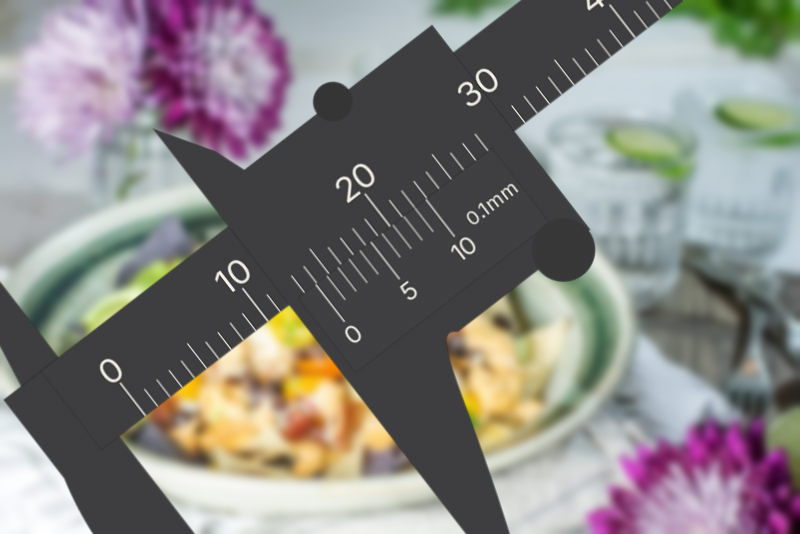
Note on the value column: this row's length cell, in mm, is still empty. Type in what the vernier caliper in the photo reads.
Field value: 13.9 mm
